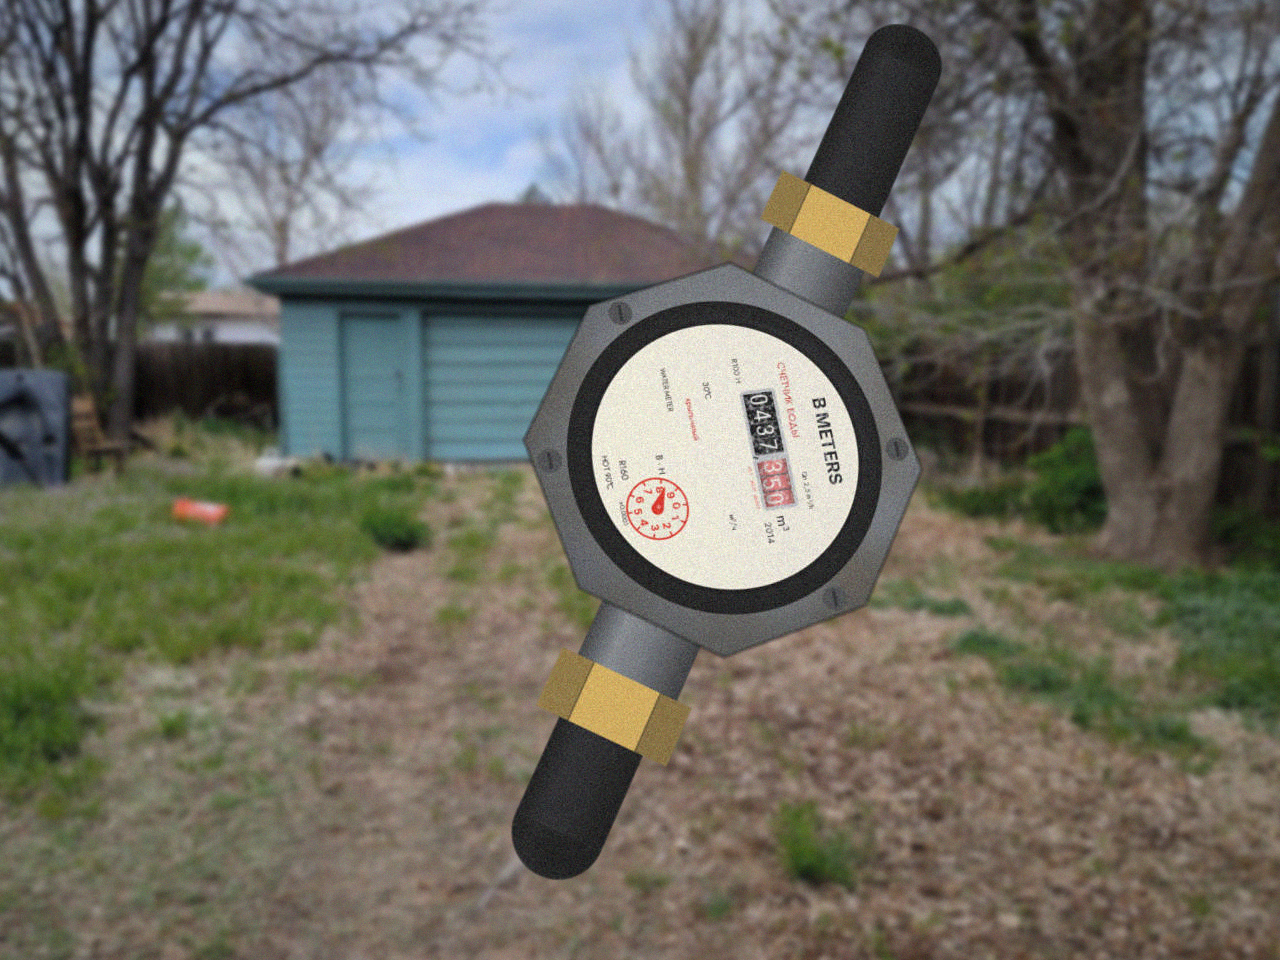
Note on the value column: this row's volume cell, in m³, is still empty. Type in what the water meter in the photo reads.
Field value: 437.3498 m³
